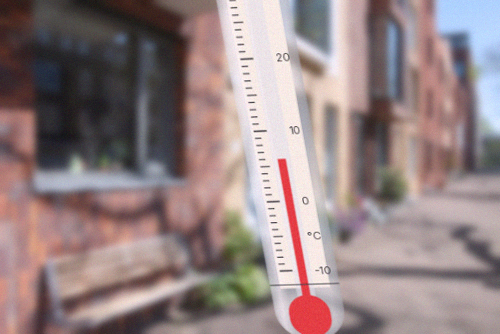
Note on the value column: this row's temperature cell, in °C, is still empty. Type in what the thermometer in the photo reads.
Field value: 6 °C
